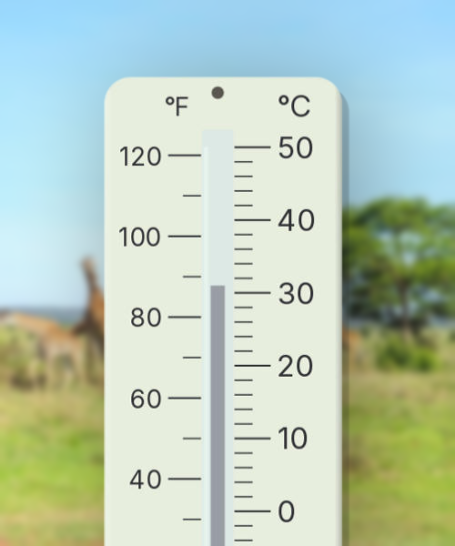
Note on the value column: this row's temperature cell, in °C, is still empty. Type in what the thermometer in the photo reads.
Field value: 31 °C
